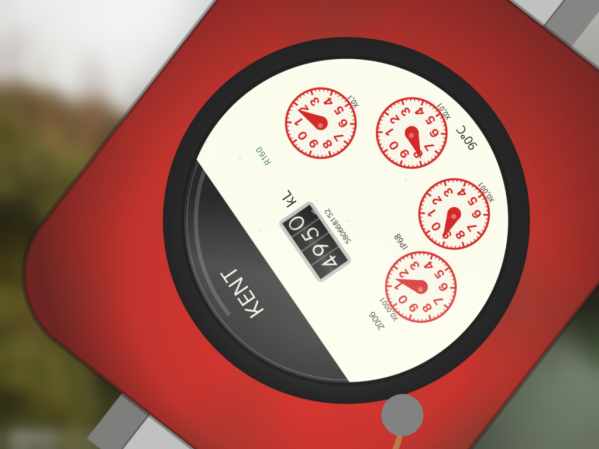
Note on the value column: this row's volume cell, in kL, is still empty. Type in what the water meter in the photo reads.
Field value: 4950.1791 kL
